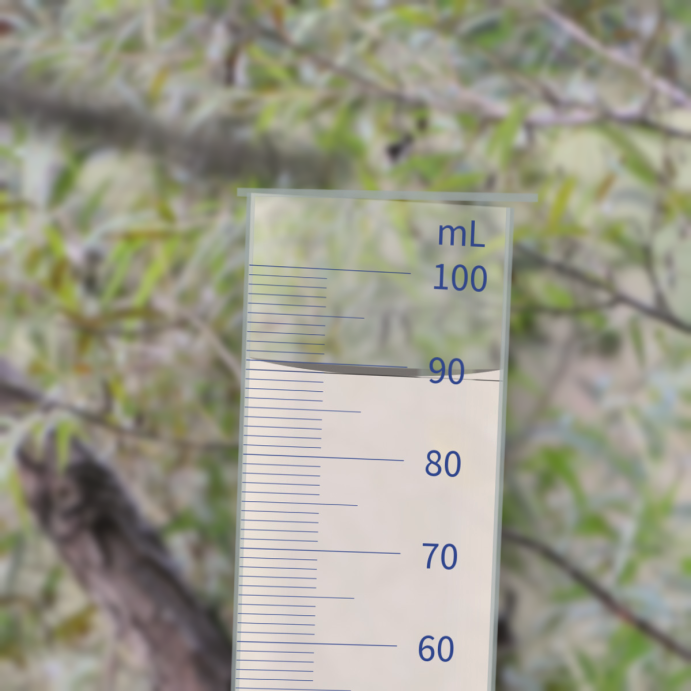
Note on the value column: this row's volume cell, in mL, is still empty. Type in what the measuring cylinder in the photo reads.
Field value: 89 mL
